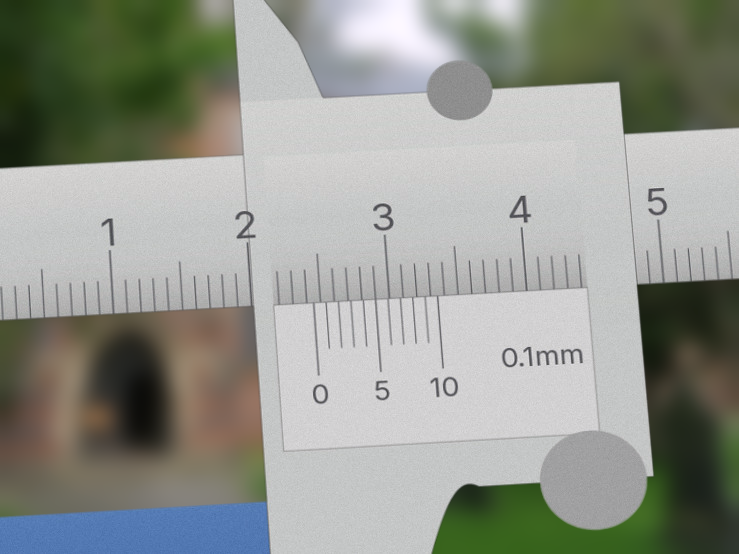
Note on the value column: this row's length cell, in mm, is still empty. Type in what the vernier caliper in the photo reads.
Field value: 24.5 mm
